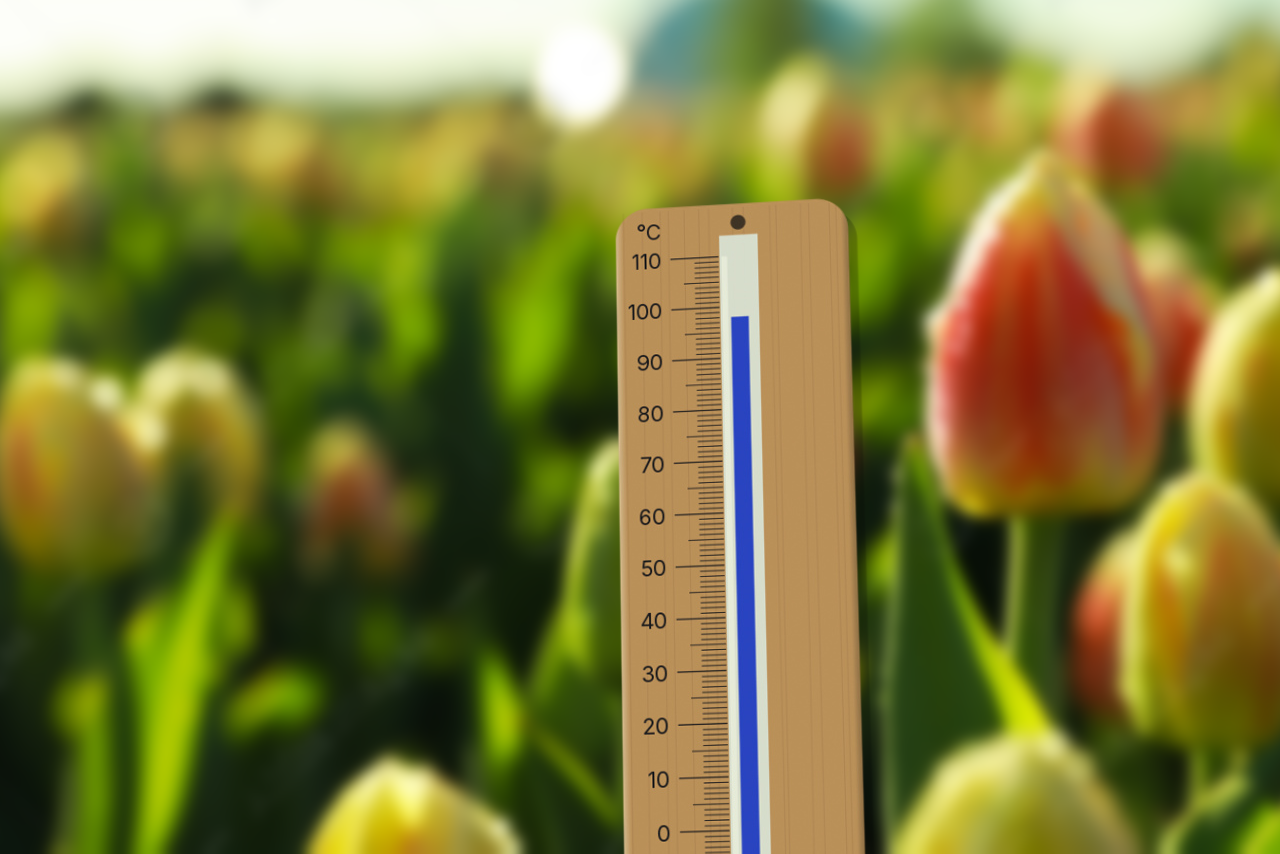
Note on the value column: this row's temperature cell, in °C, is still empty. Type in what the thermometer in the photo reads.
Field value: 98 °C
